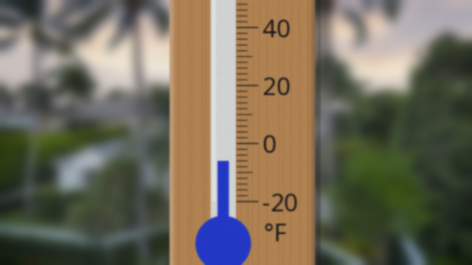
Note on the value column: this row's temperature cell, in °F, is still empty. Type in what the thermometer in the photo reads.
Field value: -6 °F
